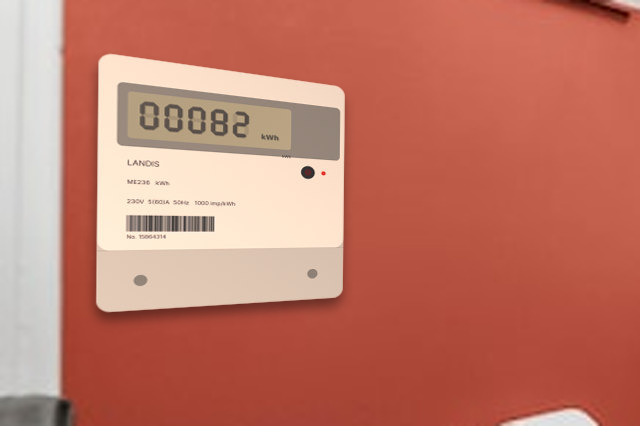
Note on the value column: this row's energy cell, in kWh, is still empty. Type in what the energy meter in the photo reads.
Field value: 82 kWh
